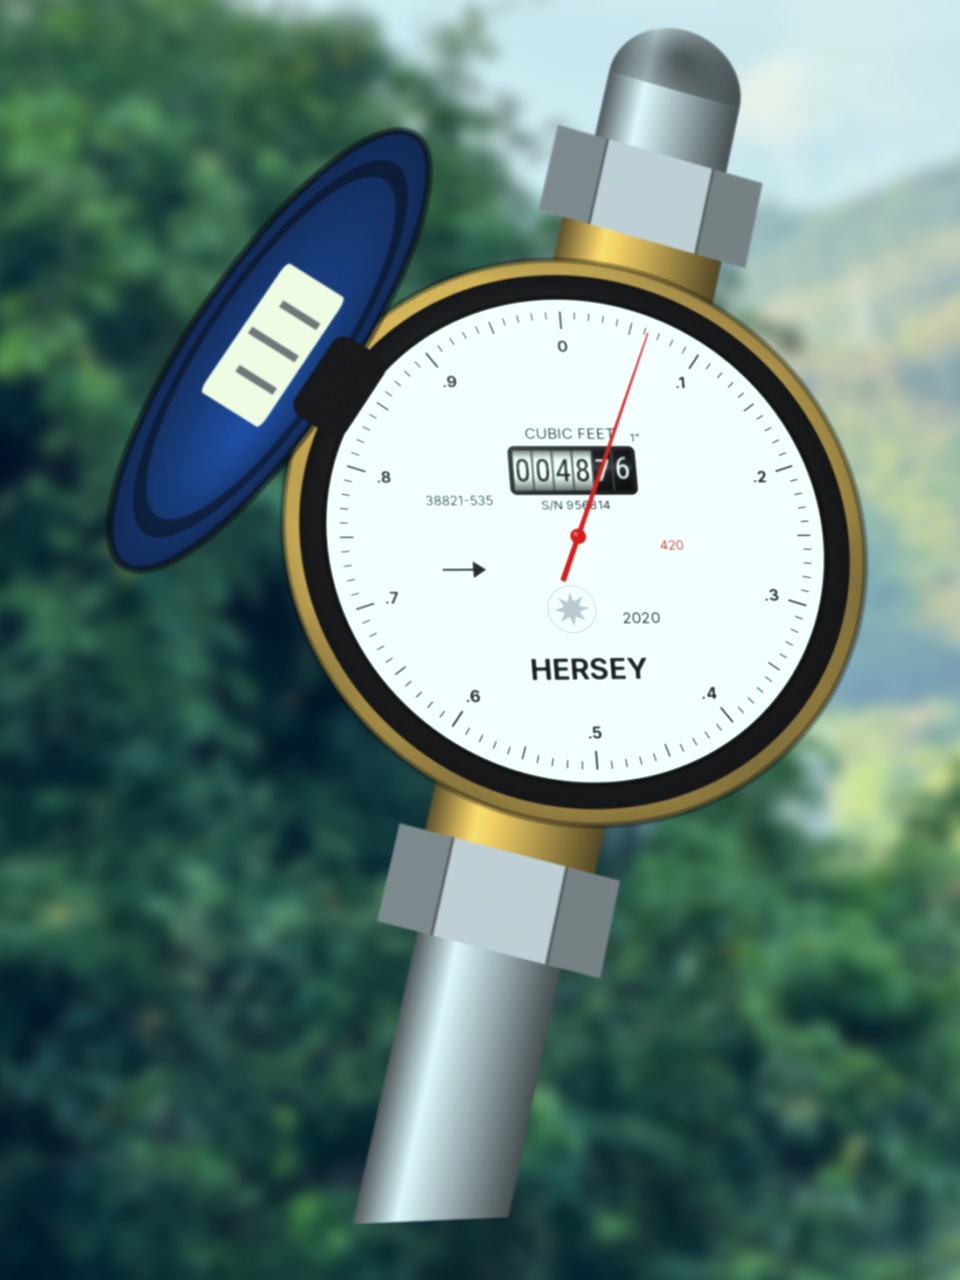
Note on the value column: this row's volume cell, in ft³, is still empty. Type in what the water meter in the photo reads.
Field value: 4876.06 ft³
